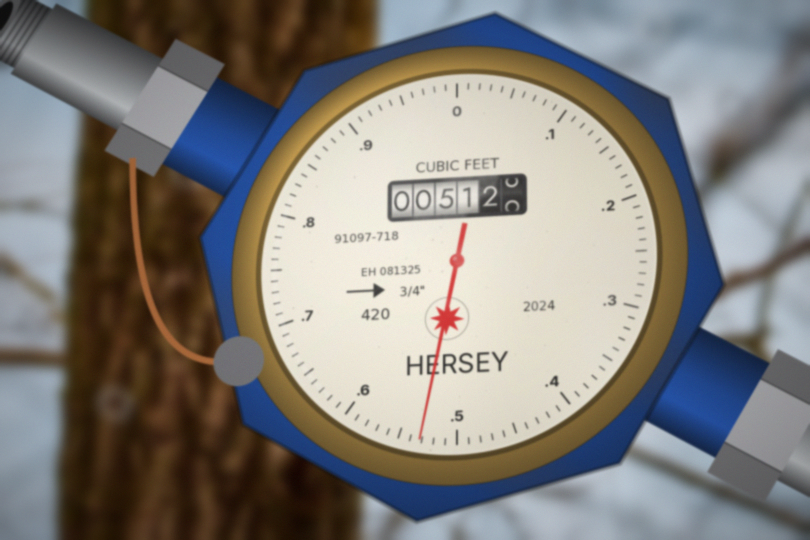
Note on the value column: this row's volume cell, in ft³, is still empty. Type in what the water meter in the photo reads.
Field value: 5128.53 ft³
